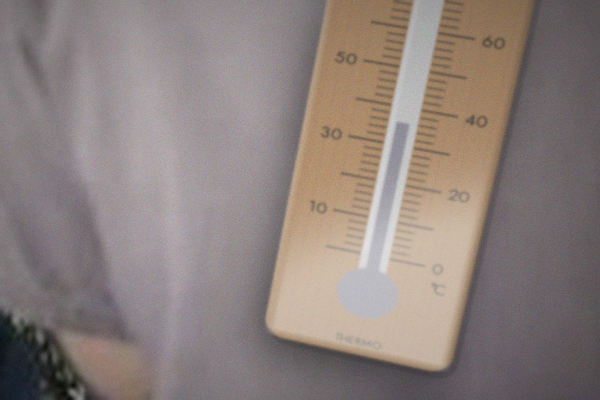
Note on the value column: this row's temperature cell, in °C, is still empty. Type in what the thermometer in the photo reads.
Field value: 36 °C
